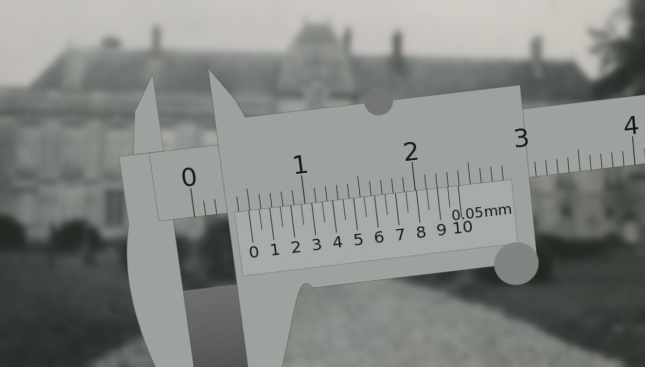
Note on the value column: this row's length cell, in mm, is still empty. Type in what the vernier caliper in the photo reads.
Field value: 4.9 mm
